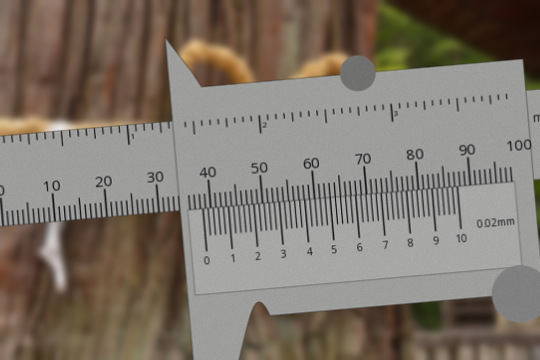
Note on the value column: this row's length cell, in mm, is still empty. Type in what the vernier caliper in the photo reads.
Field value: 38.5 mm
